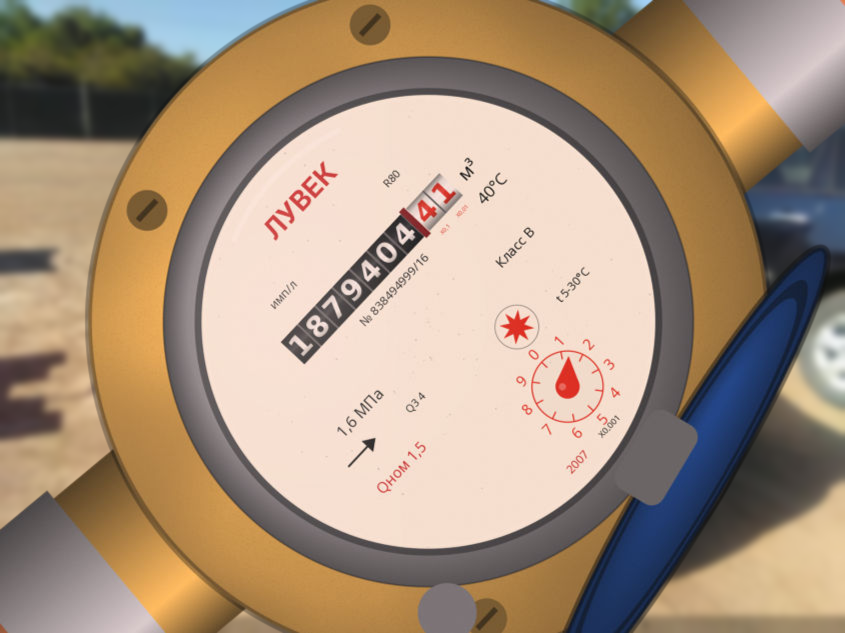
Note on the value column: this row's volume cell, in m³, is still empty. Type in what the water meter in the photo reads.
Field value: 1879404.411 m³
